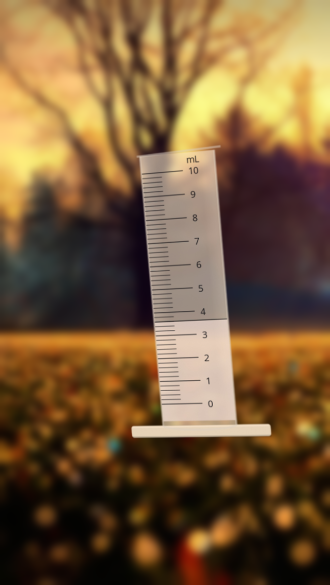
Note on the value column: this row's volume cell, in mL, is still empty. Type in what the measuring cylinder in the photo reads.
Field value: 3.6 mL
